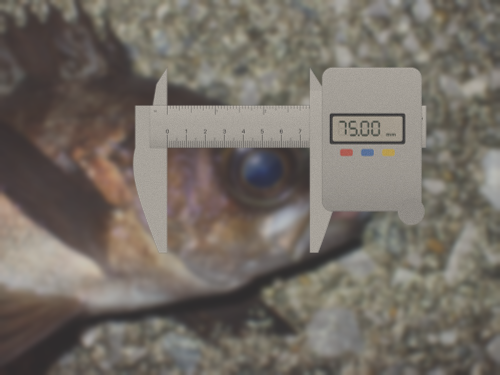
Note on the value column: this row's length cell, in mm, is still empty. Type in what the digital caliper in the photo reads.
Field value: 75.00 mm
